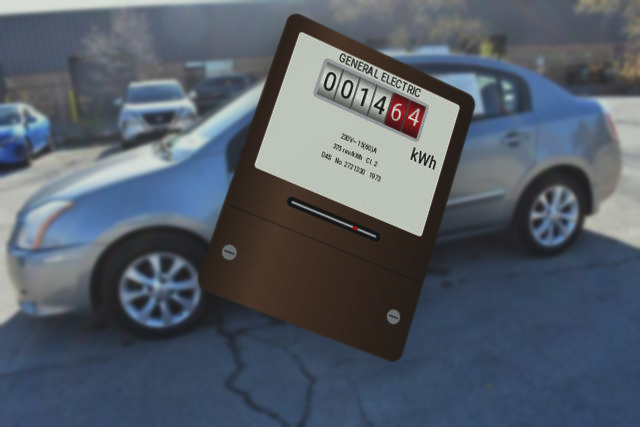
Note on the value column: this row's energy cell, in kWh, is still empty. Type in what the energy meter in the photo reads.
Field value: 14.64 kWh
